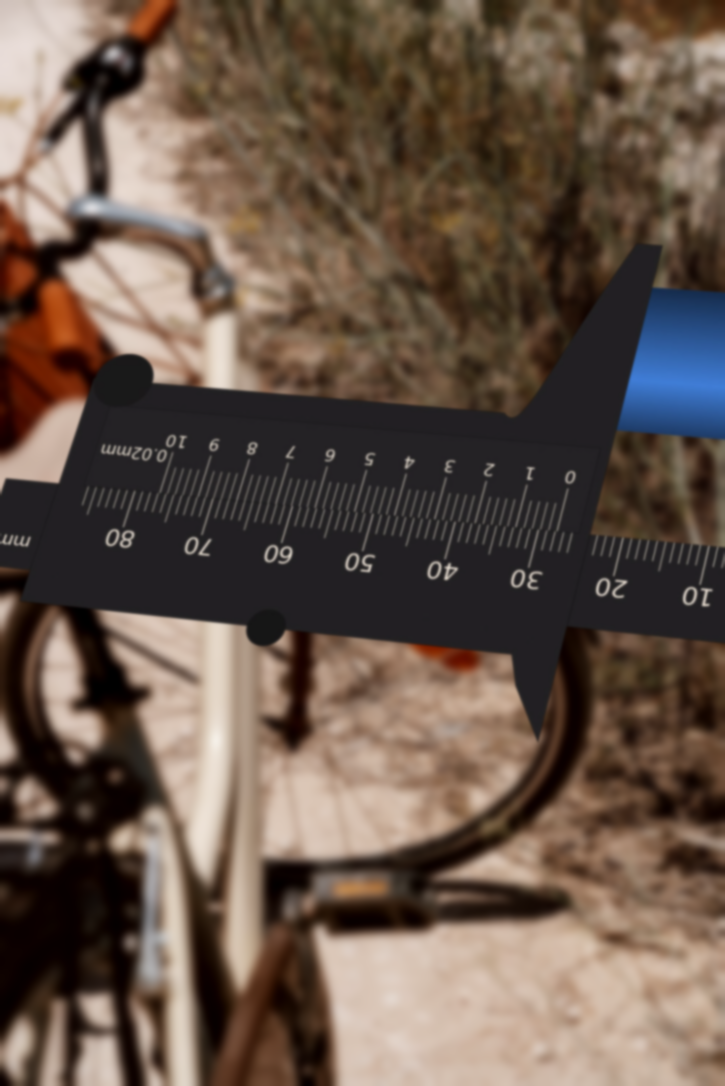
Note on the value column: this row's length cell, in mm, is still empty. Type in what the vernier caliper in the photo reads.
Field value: 27.8 mm
